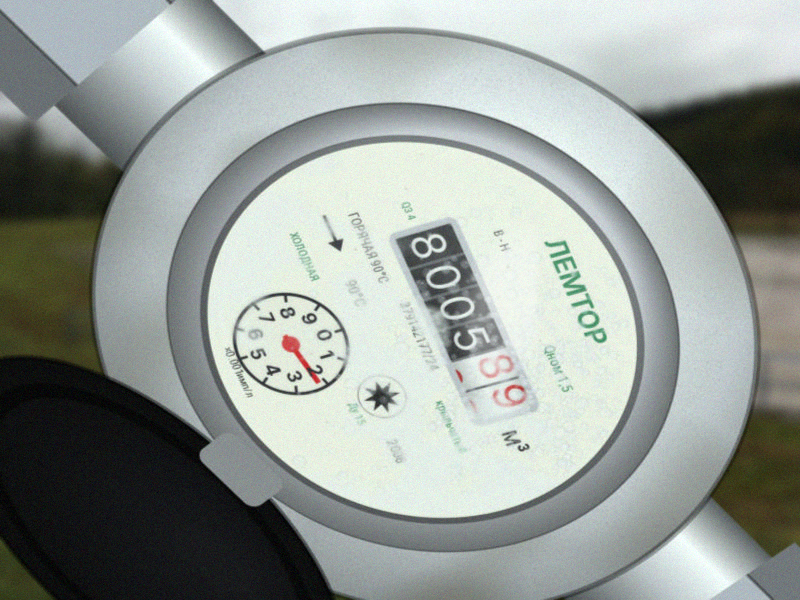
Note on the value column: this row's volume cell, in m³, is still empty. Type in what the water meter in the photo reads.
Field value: 8005.892 m³
